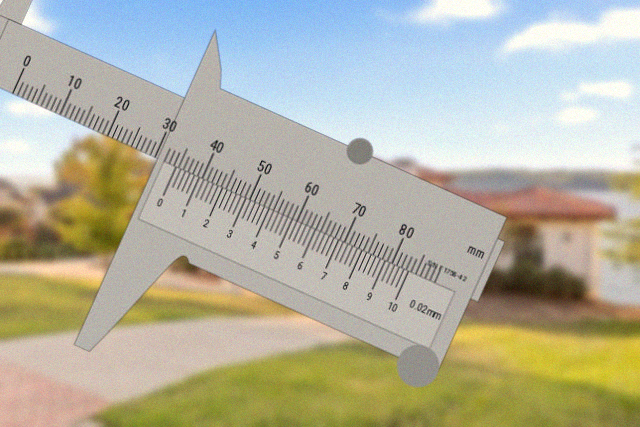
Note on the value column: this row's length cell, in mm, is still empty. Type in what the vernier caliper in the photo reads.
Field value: 34.5 mm
